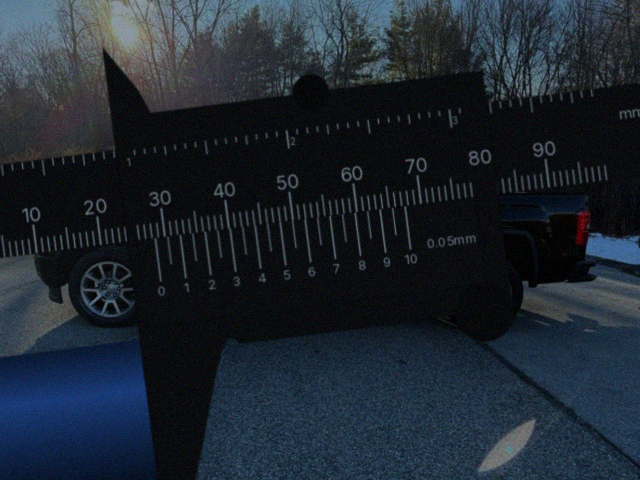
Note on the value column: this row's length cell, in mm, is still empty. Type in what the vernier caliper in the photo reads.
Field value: 28.5 mm
